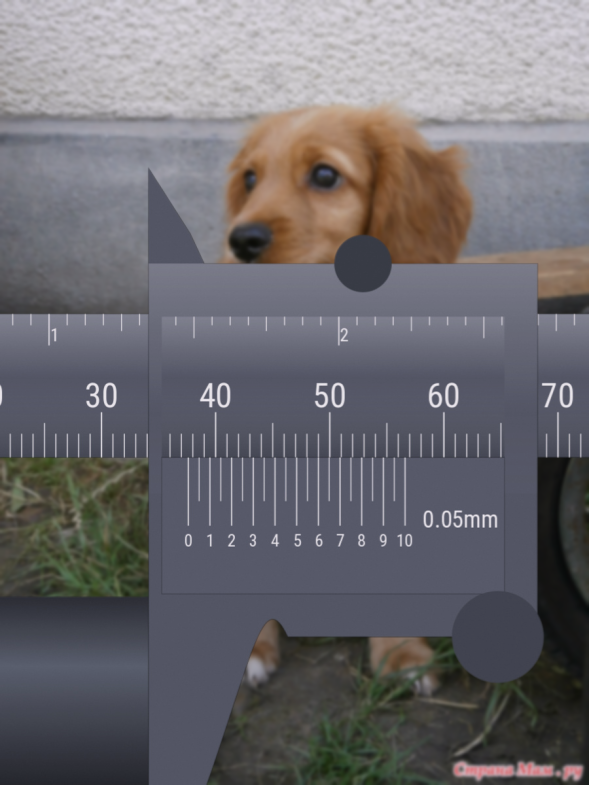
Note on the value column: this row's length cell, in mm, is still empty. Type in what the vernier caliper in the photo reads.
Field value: 37.6 mm
